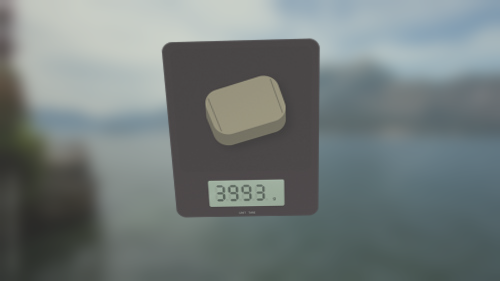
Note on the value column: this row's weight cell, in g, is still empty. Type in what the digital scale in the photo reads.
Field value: 3993 g
